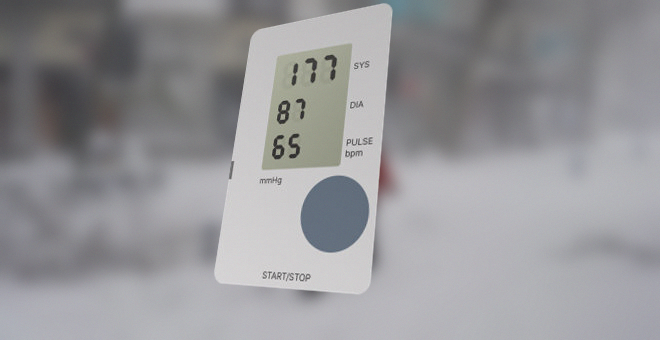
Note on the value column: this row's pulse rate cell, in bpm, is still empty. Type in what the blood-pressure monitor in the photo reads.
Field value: 65 bpm
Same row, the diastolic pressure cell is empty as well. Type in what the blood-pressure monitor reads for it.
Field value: 87 mmHg
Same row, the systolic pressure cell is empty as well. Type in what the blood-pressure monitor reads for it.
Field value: 177 mmHg
